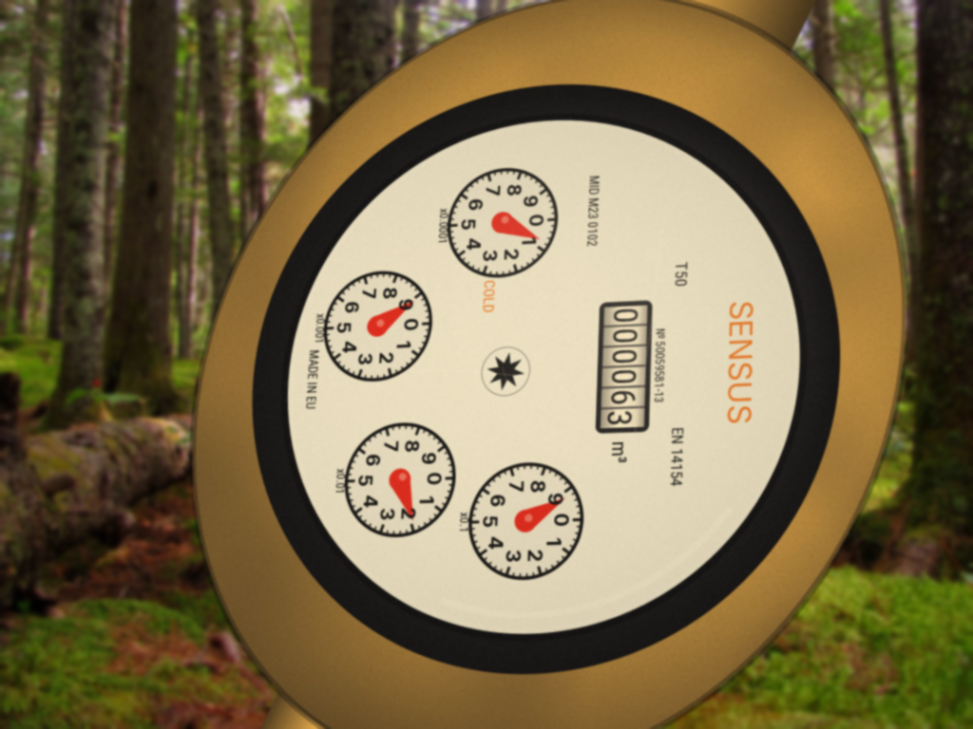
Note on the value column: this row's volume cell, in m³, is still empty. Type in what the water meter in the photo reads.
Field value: 62.9190 m³
